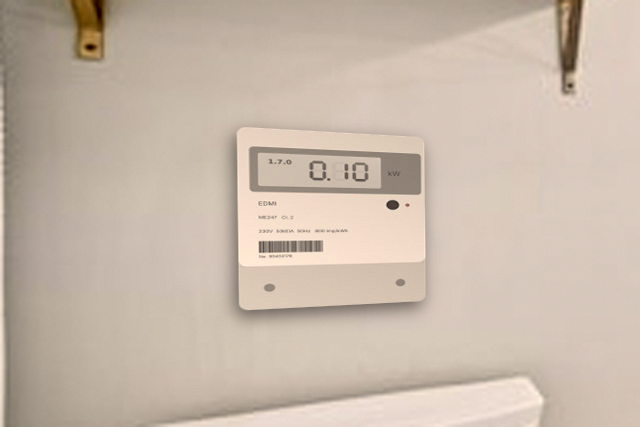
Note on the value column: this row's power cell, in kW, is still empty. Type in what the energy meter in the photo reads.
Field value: 0.10 kW
